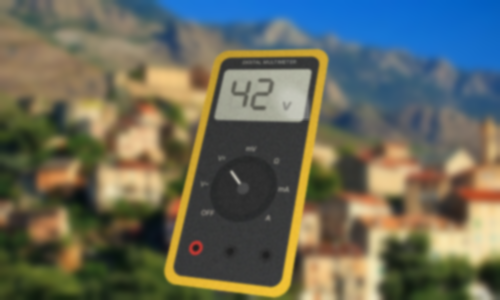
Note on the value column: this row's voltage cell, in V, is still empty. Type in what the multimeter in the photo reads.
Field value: 42 V
